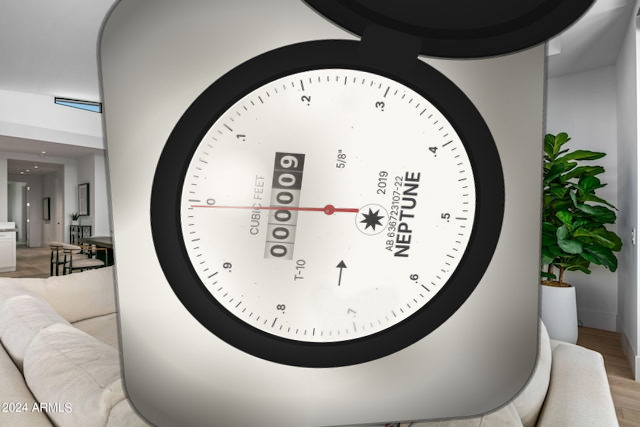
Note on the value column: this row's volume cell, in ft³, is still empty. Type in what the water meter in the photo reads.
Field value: 8.99 ft³
